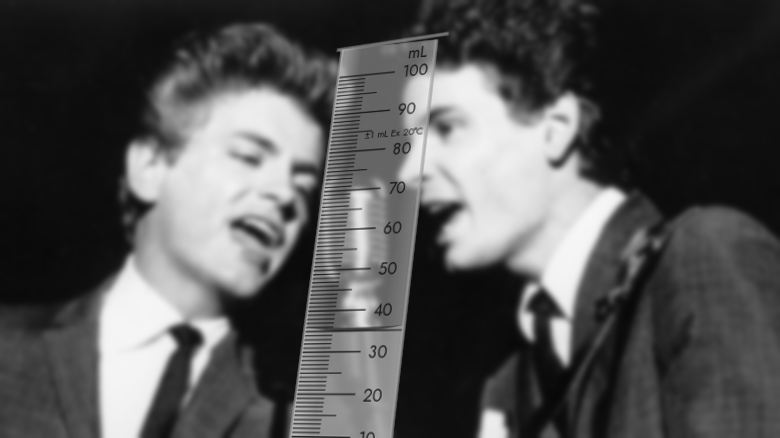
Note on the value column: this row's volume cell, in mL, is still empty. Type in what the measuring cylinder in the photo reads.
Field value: 35 mL
